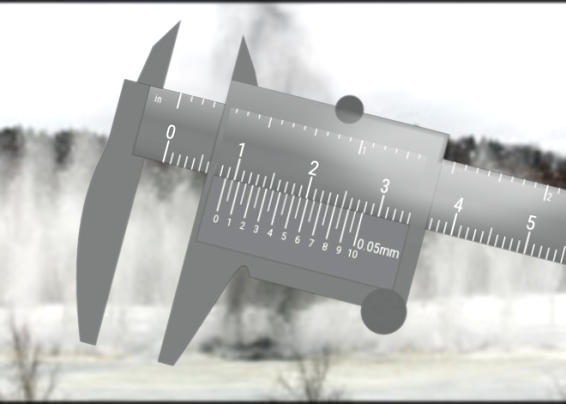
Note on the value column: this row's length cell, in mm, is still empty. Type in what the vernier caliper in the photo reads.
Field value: 8.8 mm
